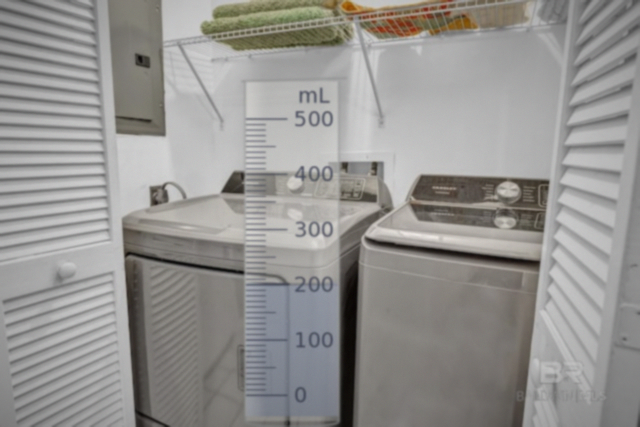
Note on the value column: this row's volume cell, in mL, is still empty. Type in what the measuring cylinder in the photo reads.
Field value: 200 mL
